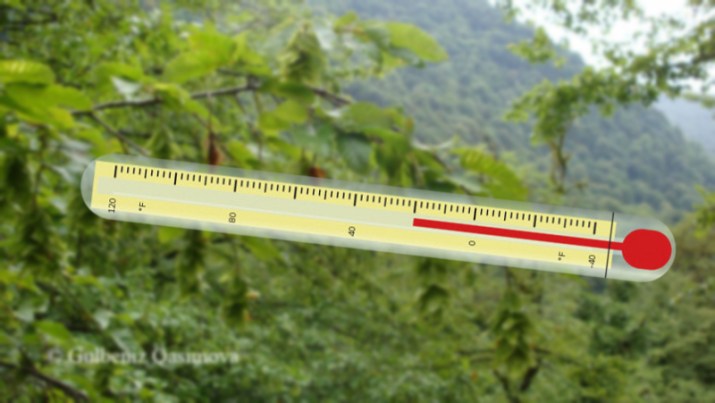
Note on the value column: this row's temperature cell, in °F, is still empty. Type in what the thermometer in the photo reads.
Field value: 20 °F
